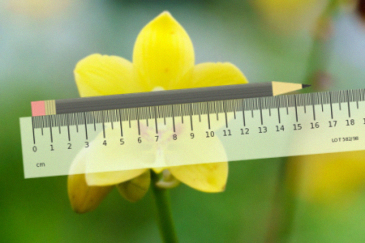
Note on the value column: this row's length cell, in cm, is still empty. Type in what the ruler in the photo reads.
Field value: 16 cm
